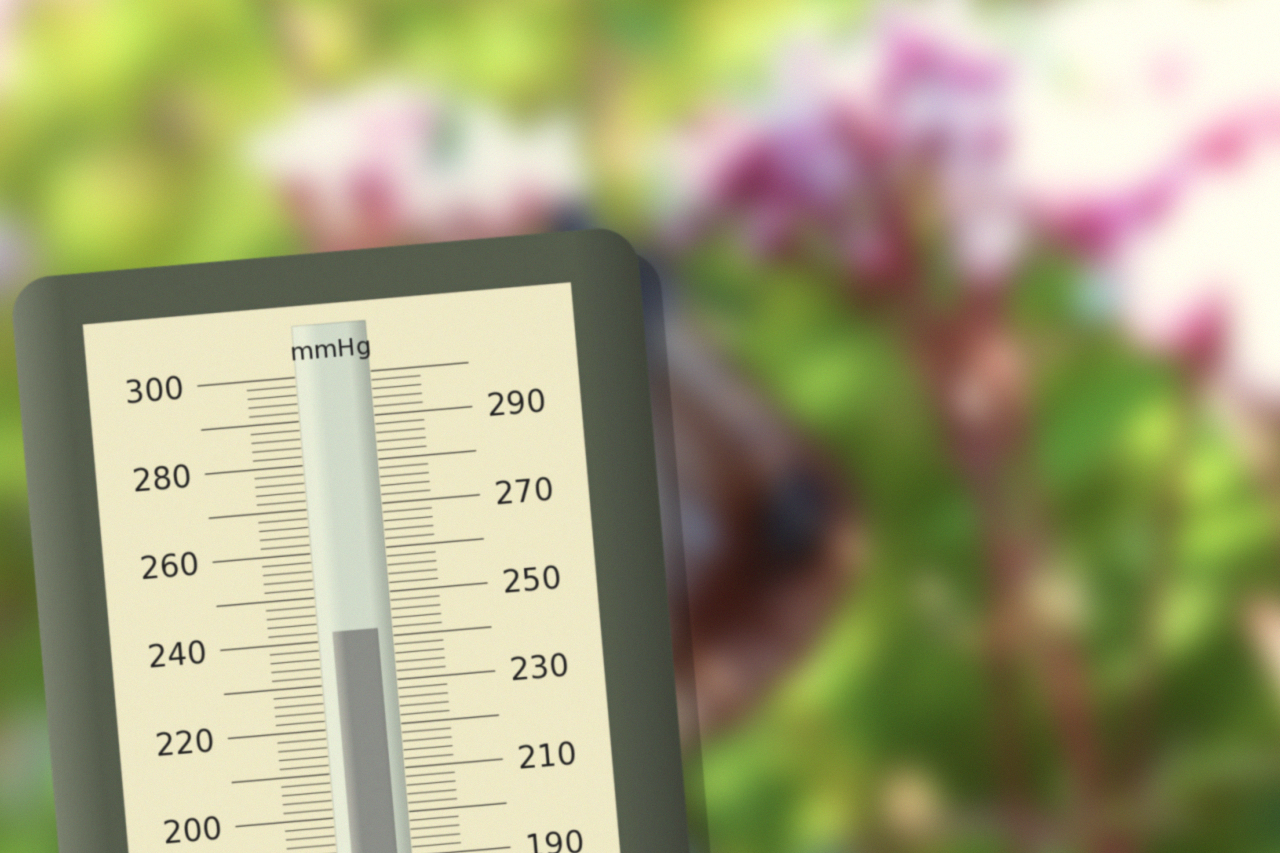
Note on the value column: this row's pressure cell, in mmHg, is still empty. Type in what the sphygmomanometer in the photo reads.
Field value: 242 mmHg
